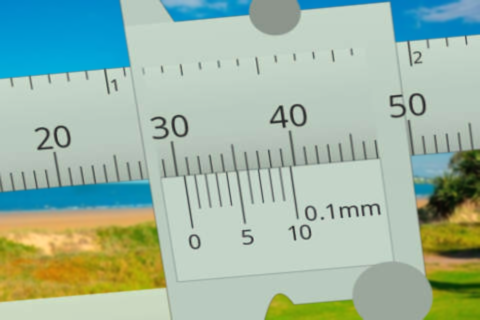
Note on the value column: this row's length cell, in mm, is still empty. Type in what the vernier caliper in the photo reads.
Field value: 30.6 mm
